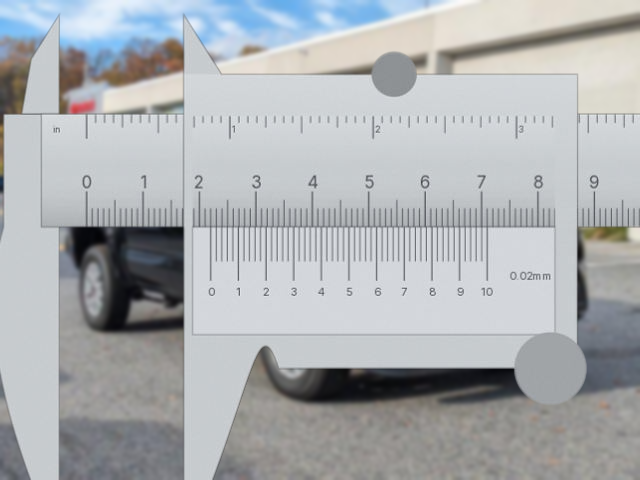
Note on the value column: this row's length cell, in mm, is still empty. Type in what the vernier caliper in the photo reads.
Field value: 22.0 mm
